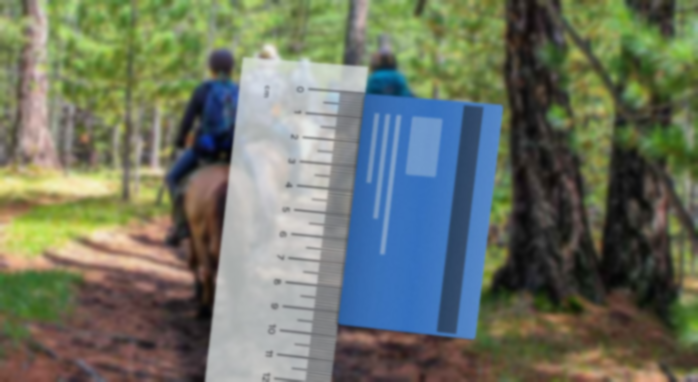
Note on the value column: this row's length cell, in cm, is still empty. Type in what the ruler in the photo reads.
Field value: 9.5 cm
